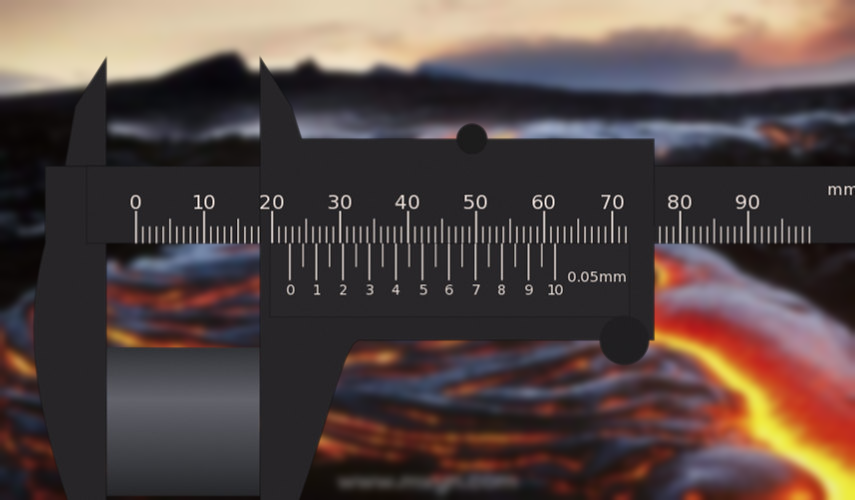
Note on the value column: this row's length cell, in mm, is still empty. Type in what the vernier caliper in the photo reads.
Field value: 22.6 mm
